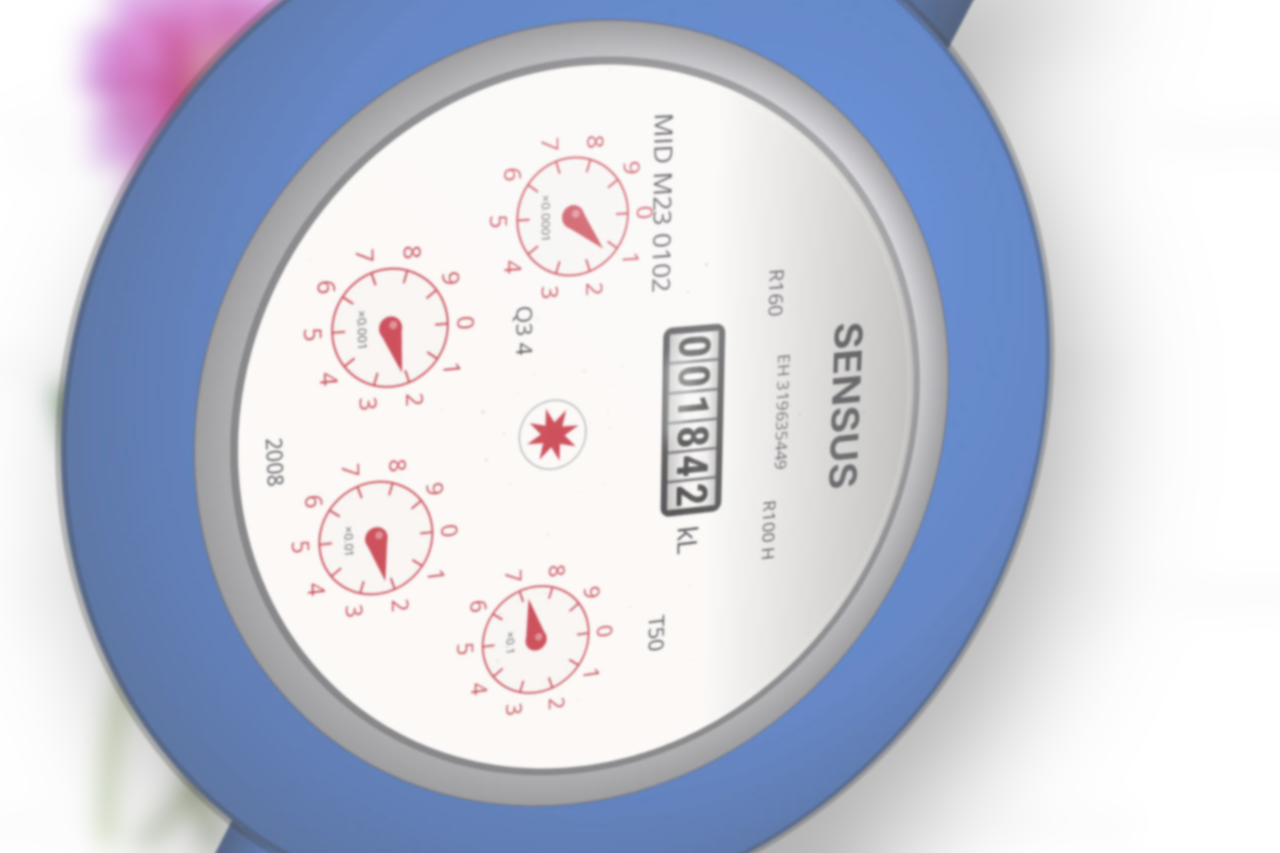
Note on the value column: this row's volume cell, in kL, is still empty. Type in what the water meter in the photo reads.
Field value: 1842.7221 kL
